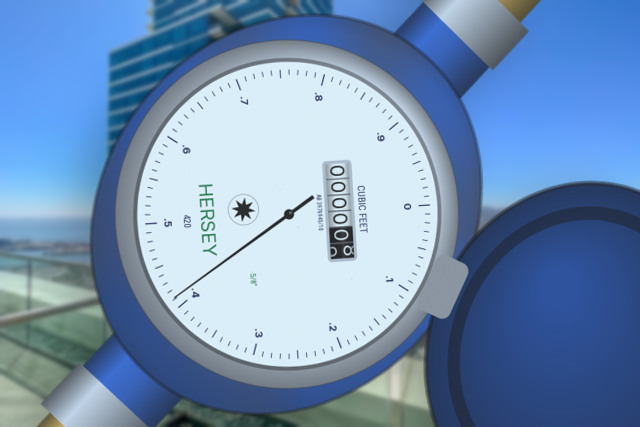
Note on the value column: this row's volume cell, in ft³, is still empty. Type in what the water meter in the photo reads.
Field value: 8.41 ft³
